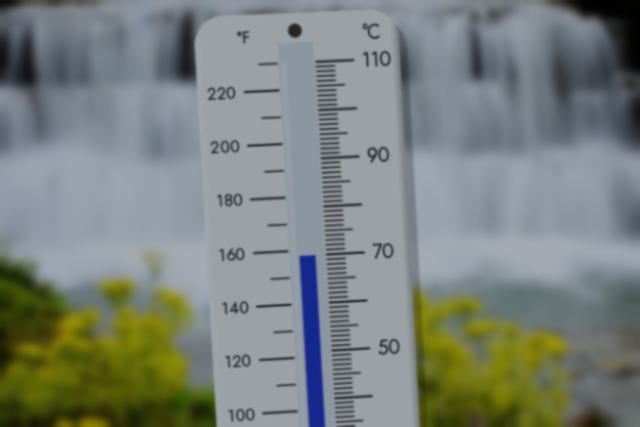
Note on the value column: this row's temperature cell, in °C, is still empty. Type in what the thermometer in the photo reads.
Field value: 70 °C
